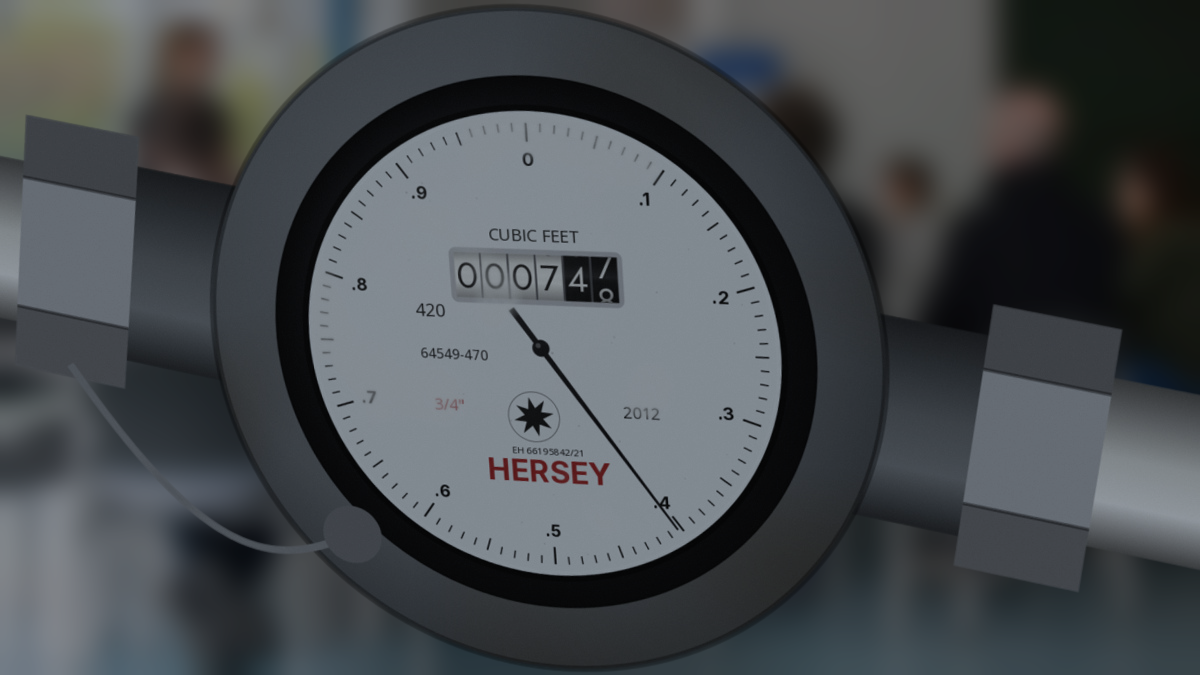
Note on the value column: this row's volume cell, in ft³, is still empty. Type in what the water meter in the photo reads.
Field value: 747.40 ft³
